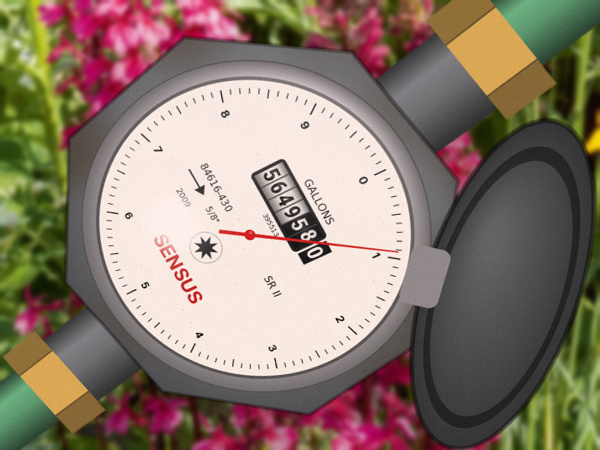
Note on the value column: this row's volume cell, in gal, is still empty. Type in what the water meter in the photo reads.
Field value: 5649580.9 gal
